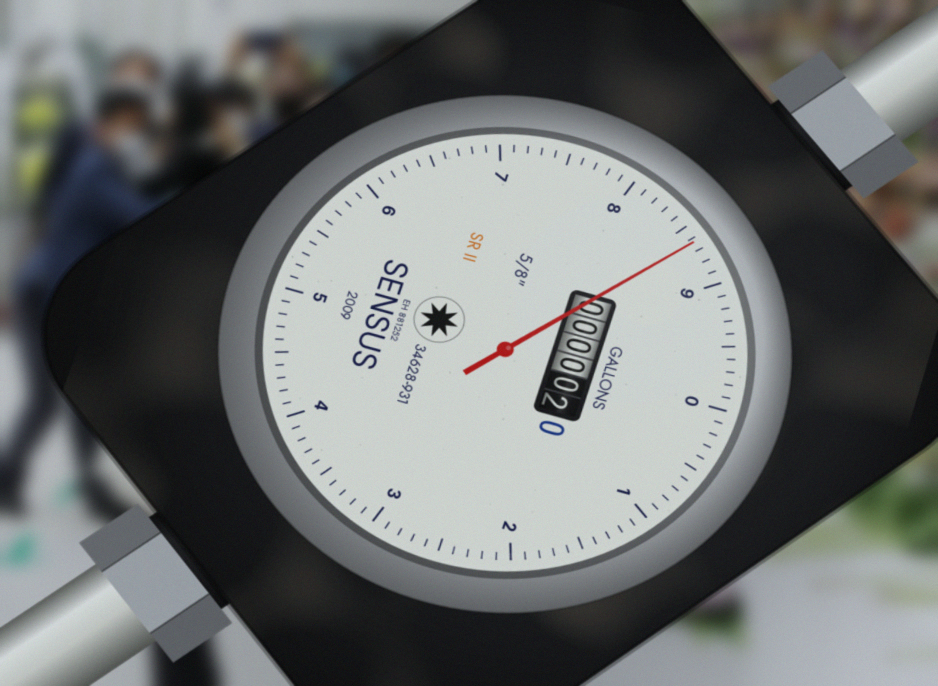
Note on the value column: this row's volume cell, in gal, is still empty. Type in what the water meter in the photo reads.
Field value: 18.6 gal
